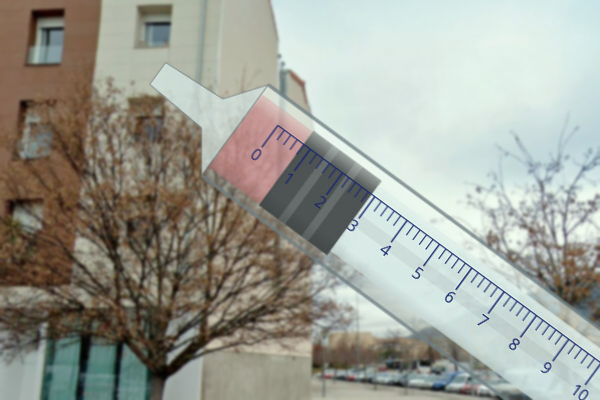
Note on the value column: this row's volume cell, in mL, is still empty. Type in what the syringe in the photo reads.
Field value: 0.8 mL
